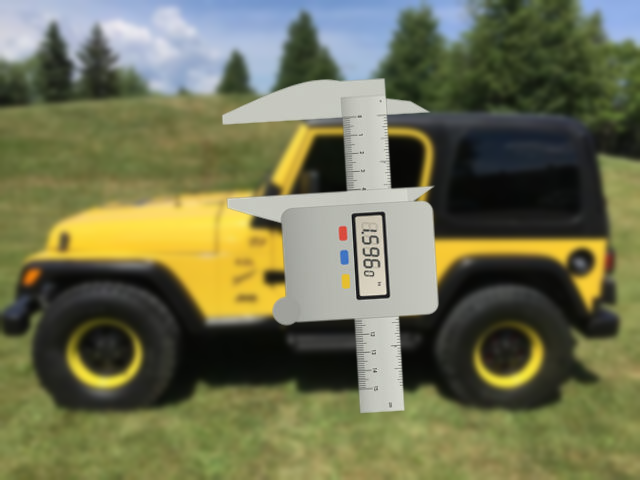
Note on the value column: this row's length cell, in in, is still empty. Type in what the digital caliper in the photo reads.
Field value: 1.5960 in
